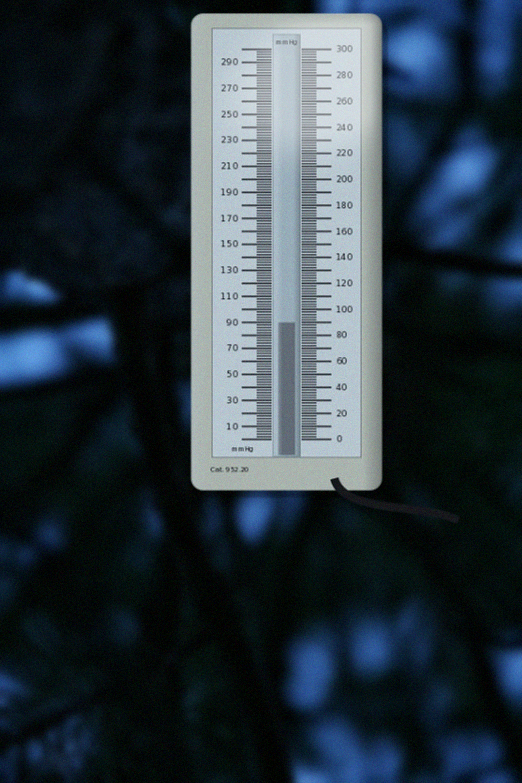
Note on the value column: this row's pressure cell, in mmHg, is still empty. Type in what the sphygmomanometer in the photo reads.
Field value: 90 mmHg
